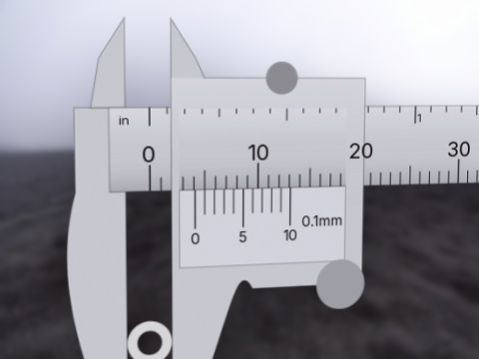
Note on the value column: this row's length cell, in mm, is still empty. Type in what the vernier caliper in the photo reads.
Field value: 4.1 mm
